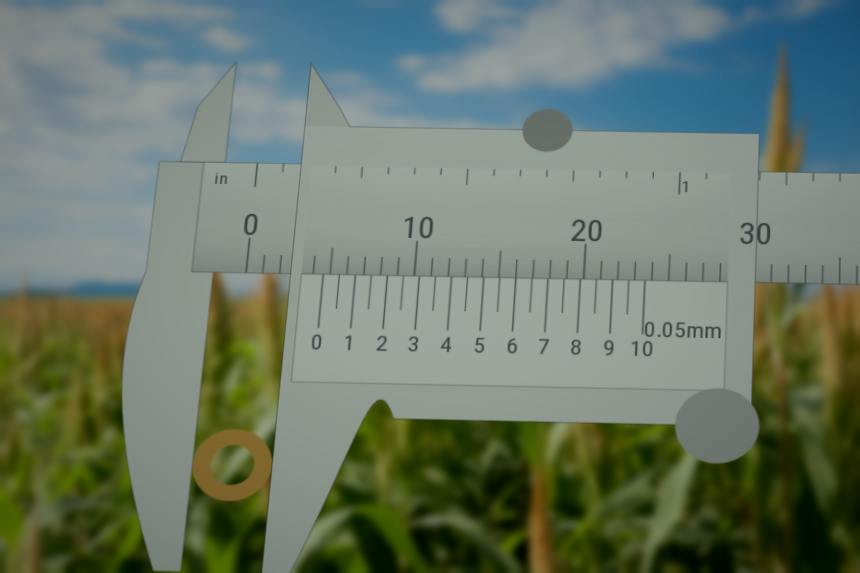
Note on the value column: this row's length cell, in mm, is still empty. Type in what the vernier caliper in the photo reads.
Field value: 4.6 mm
